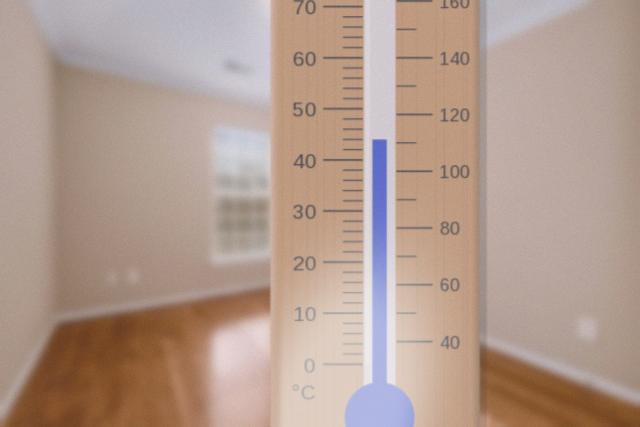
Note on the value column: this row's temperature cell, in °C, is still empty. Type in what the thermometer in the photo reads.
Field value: 44 °C
